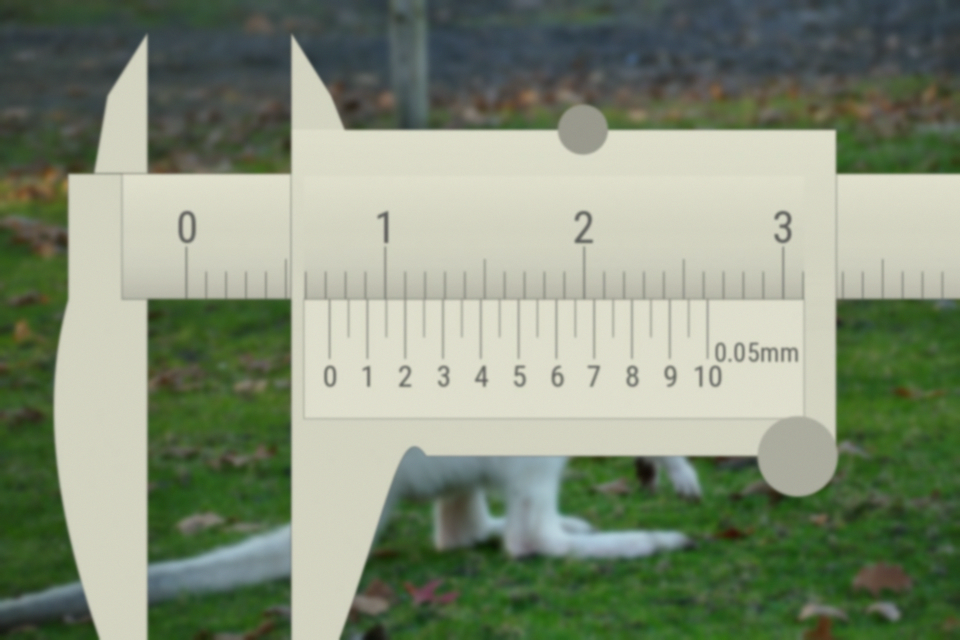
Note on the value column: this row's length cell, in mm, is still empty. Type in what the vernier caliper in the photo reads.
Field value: 7.2 mm
